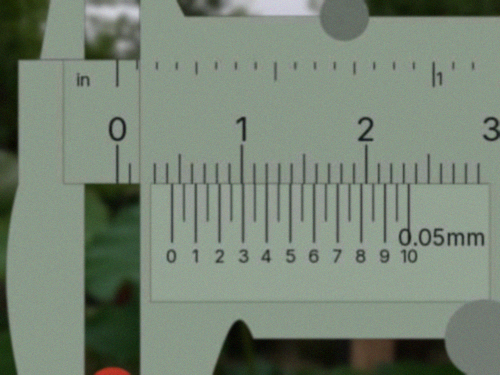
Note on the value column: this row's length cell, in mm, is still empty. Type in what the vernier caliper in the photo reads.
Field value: 4.4 mm
